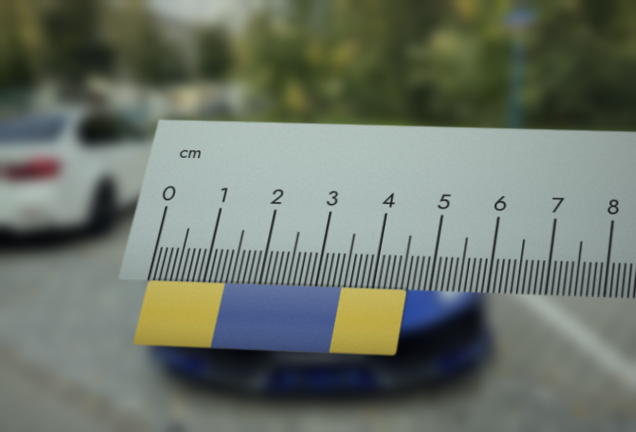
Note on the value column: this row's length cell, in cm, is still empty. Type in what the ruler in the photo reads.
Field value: 4.6 cm
